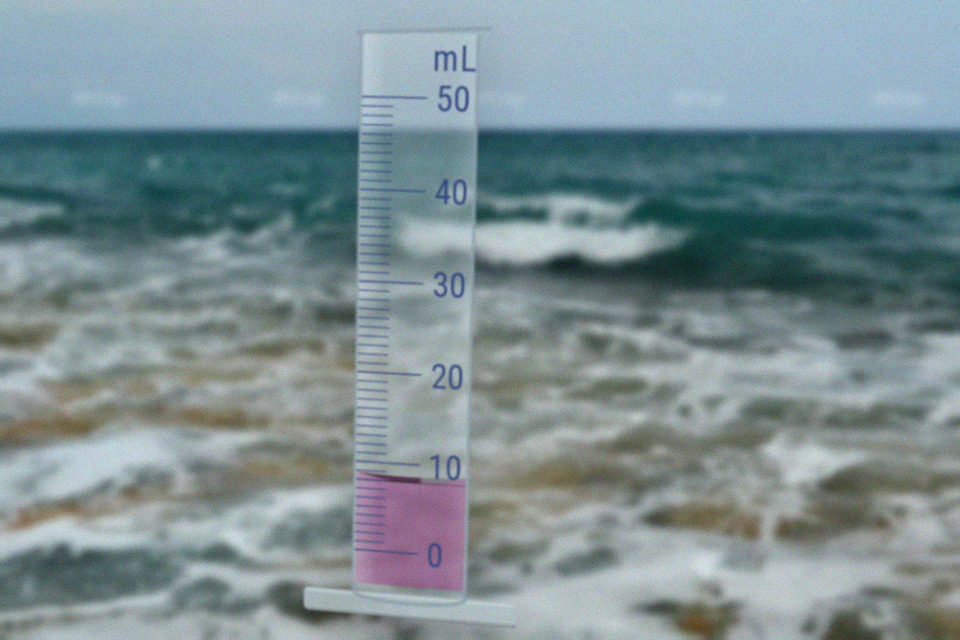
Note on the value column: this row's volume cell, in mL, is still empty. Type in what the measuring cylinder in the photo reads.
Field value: 8 mL
